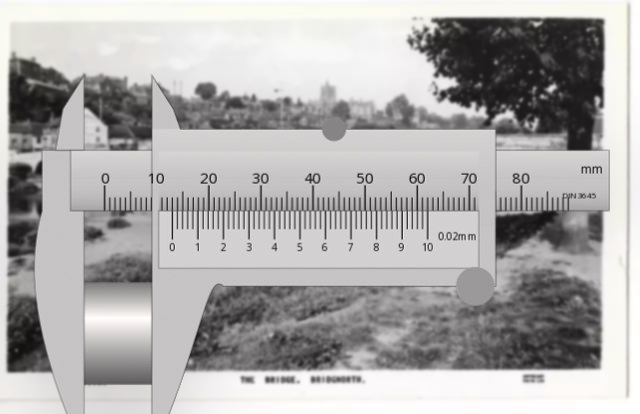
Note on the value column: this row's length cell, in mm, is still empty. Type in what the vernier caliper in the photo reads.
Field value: 13.0 mm
